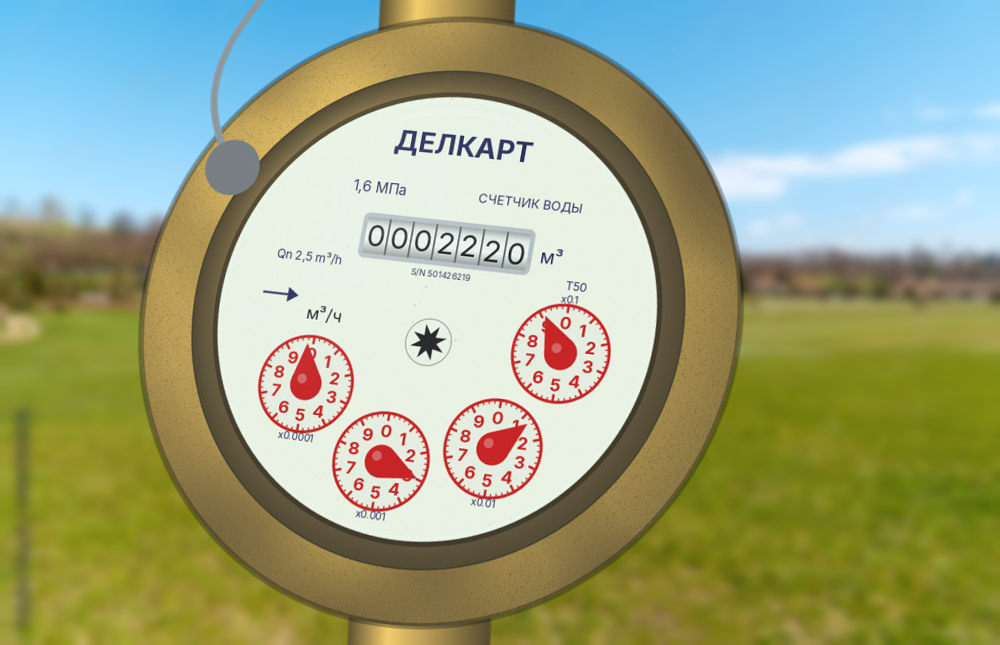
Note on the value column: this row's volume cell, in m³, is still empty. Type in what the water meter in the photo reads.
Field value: 2219.9129 m³
